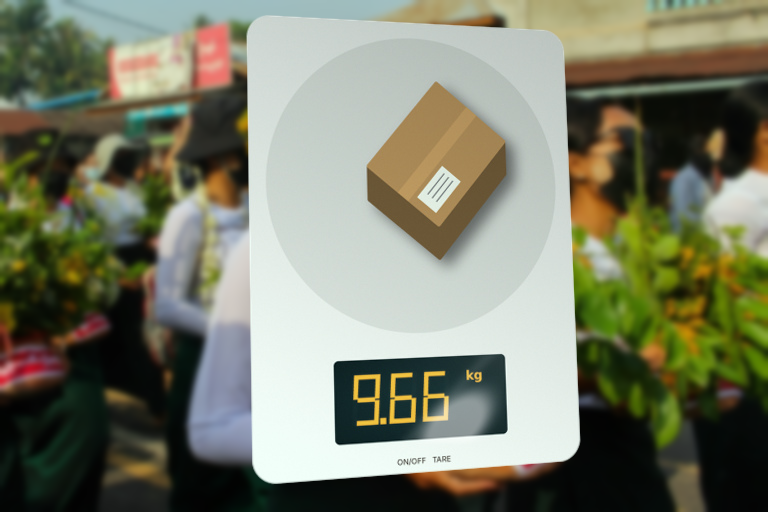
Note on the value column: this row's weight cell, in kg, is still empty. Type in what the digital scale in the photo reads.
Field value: 9.66 kg
